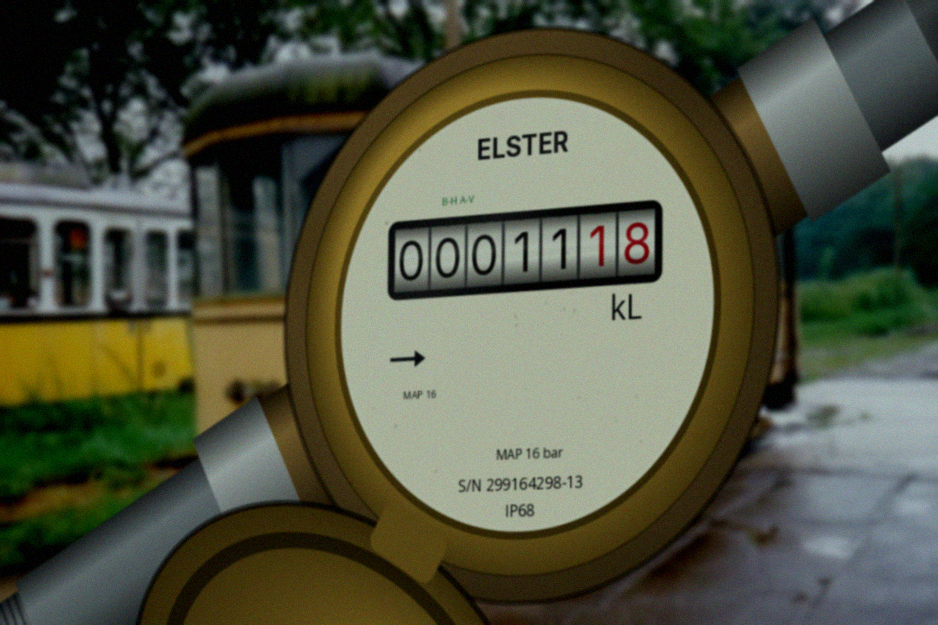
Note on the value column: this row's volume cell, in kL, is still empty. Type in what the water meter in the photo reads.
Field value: 11.18 kL
